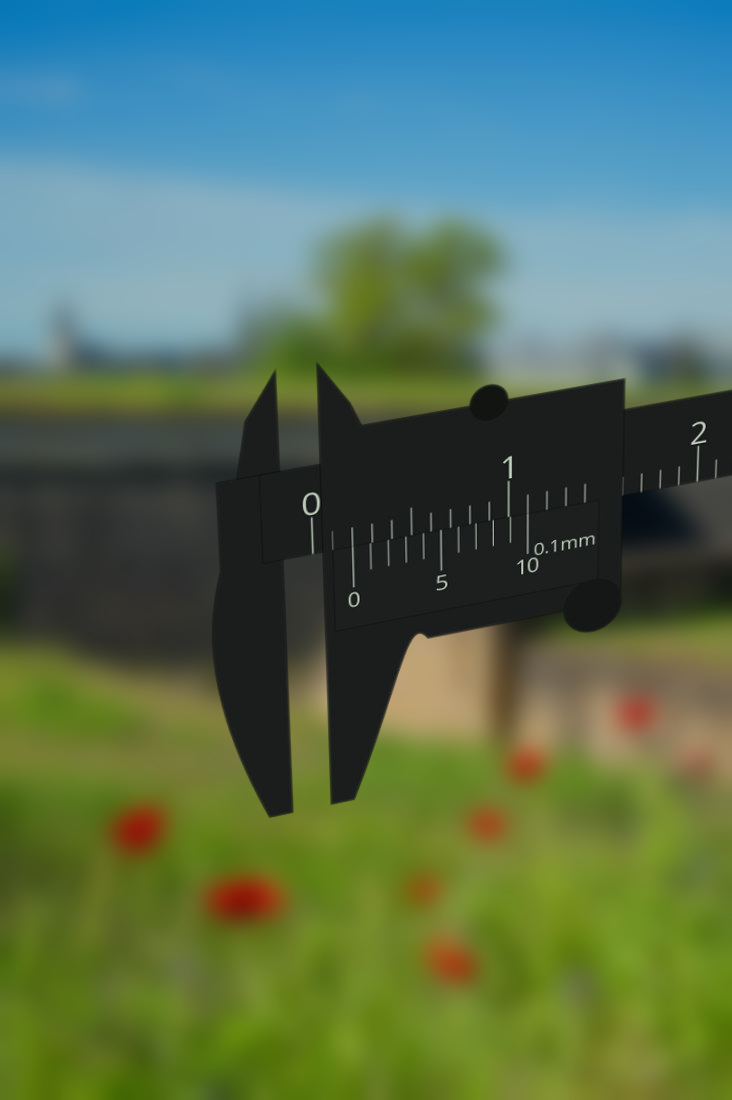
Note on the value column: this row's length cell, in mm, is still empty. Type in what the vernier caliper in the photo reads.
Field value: 2.0 mm
